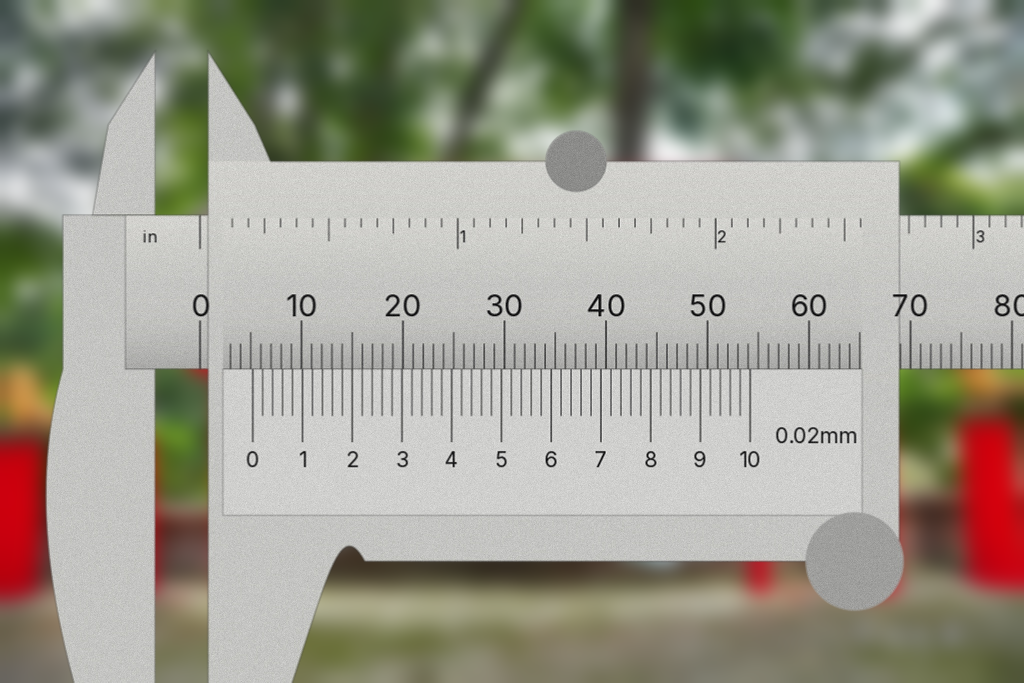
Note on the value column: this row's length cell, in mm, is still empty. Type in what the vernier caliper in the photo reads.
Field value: 5.2 mm
